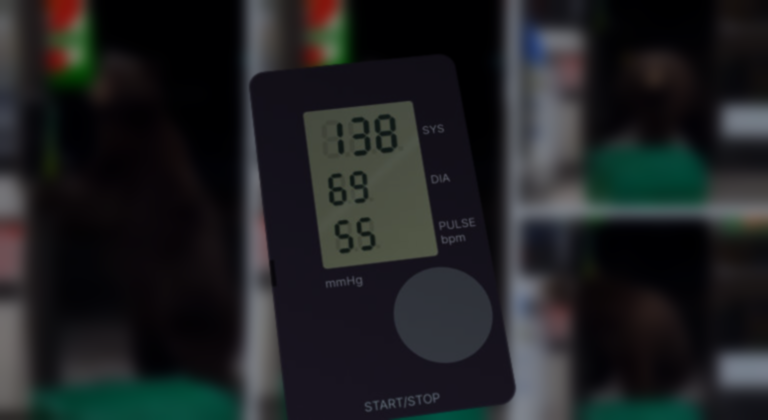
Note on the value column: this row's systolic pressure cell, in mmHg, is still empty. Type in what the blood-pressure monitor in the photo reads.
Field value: 138 mmHg
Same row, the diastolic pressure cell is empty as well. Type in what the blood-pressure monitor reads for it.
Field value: 69 mmHg
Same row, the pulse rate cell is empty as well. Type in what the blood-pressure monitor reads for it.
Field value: 55 bpm
